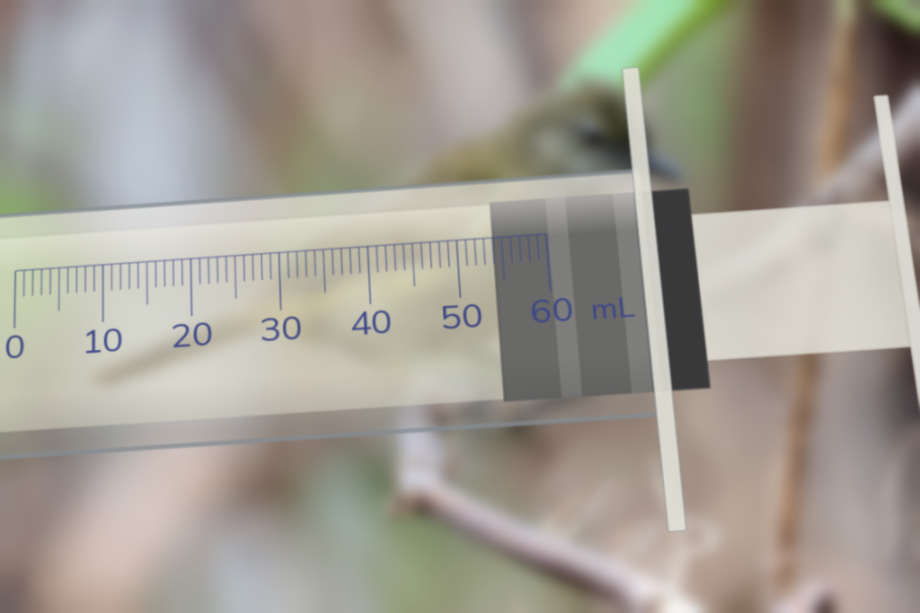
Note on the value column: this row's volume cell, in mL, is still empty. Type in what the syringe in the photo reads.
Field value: 54 mL
